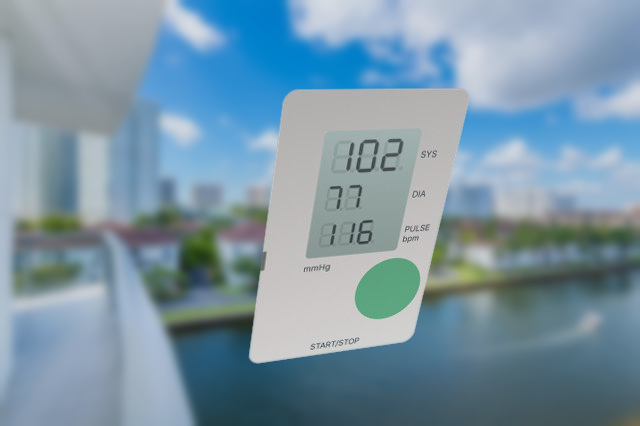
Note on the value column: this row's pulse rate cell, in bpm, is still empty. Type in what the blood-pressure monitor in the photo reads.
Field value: 116 bpm
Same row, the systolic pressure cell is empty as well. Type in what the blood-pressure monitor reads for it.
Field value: 102 mmHg
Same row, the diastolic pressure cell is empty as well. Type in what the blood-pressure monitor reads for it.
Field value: 77 mmHg
